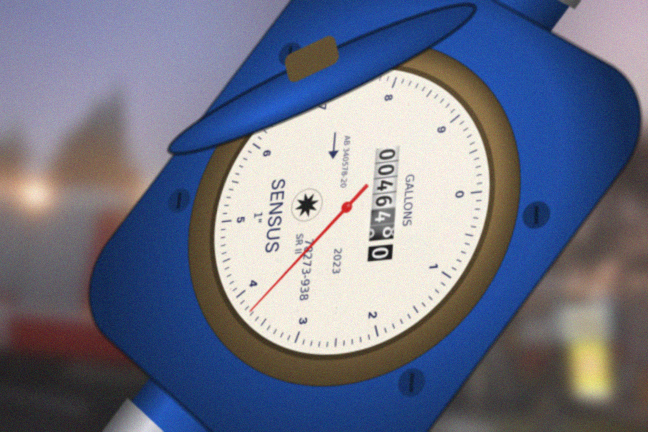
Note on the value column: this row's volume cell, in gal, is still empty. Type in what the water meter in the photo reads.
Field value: 46483.7 gal
